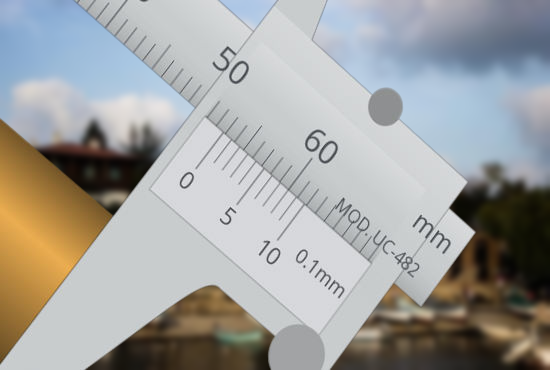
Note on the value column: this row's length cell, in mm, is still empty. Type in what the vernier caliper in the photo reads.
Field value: 52.8 mm
